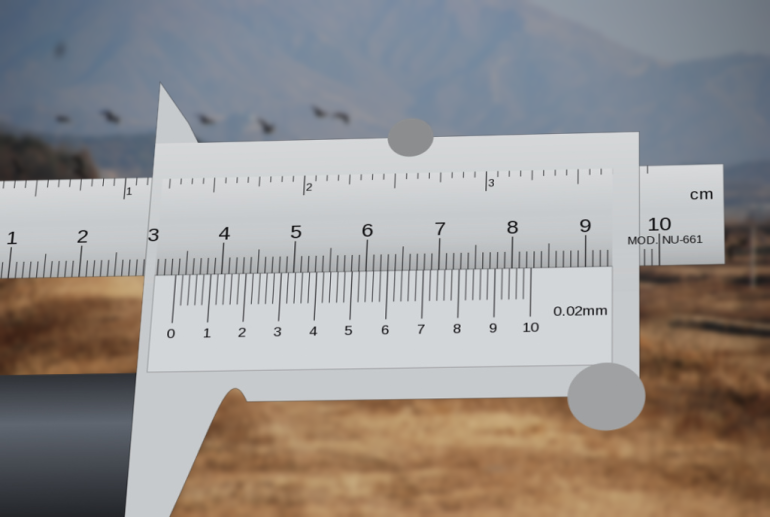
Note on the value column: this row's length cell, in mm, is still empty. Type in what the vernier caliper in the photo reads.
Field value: 33.6 mm
